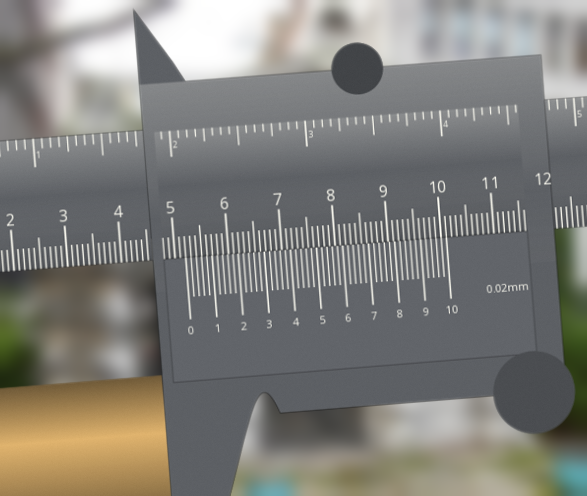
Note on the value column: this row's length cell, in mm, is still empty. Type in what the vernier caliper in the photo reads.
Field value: 52.0 mm
